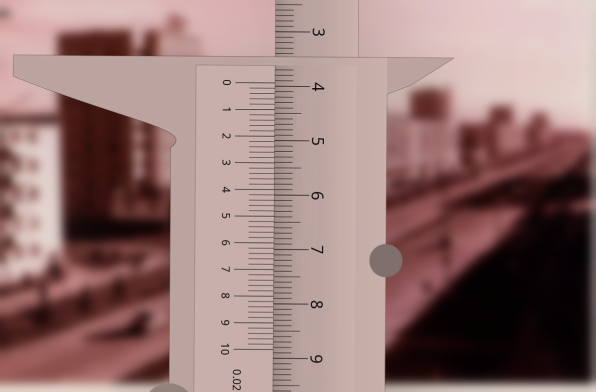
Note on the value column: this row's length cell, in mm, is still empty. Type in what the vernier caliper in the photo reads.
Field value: 39.4 mm
